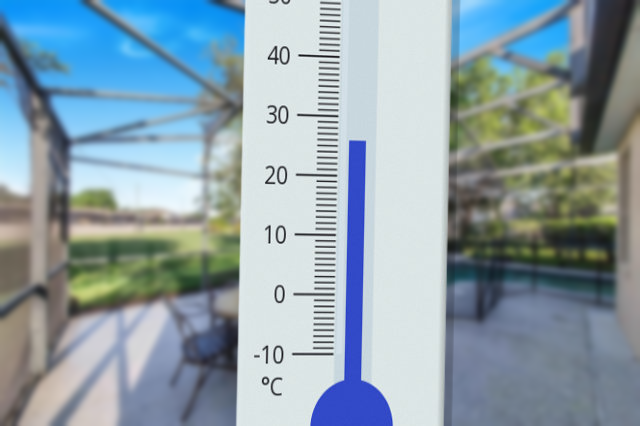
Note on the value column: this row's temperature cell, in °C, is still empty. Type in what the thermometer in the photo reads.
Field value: 26 °C
